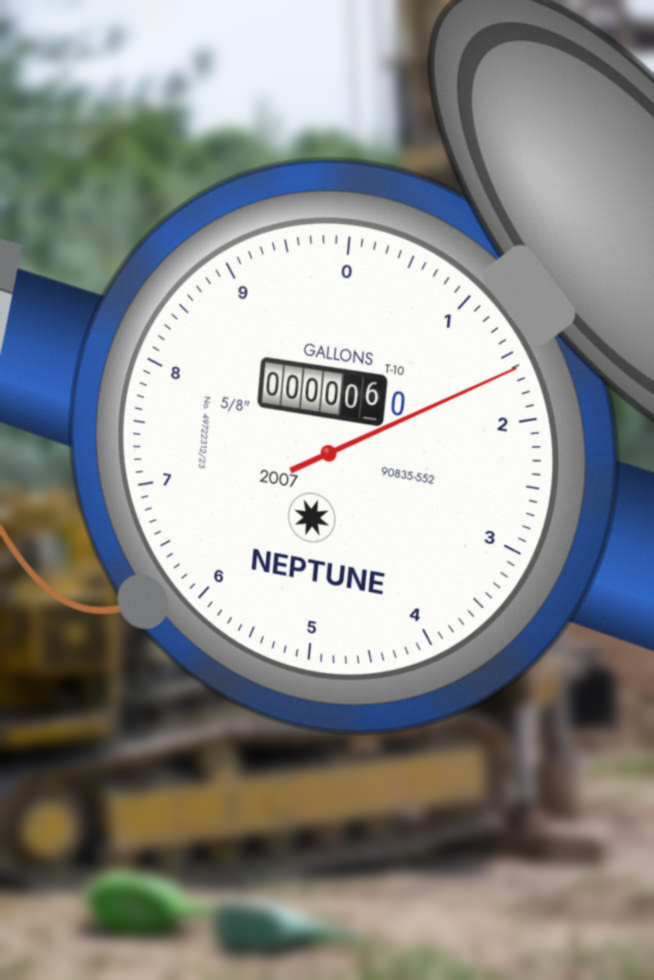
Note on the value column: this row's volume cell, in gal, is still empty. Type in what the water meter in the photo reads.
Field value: 61.6 gal
